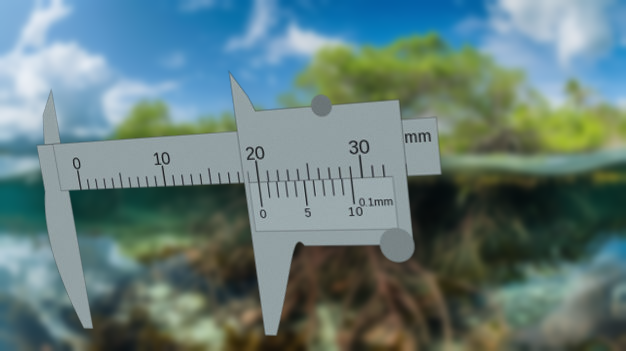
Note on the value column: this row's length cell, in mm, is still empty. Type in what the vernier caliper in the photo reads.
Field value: 20.0 mm
